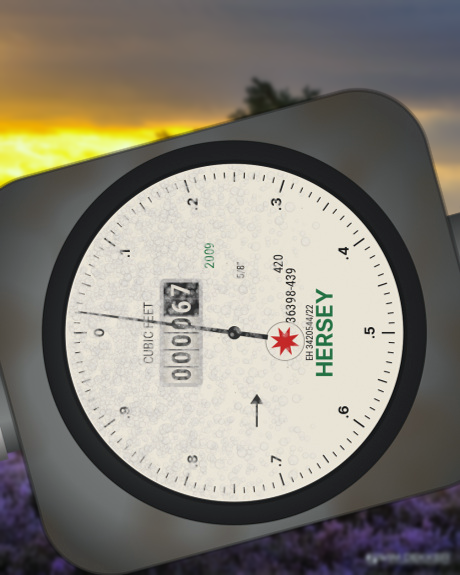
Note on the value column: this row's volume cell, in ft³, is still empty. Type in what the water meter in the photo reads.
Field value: 67.02 ft³
